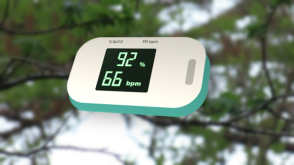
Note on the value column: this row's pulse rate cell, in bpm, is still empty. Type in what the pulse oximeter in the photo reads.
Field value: 66 bpm
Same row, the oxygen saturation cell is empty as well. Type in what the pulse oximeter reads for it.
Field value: 92 %
